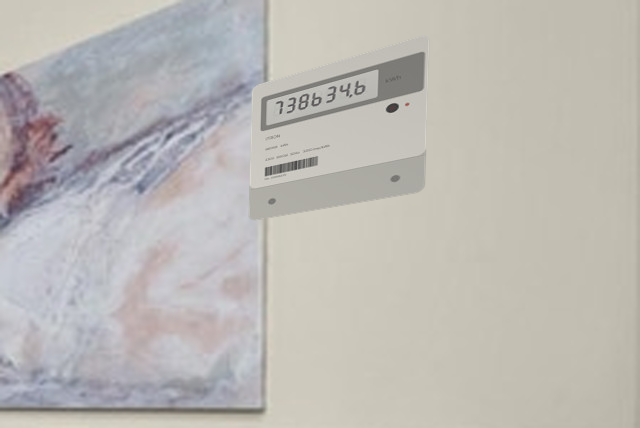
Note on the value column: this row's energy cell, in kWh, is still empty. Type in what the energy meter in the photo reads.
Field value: 738634.6 kWh
